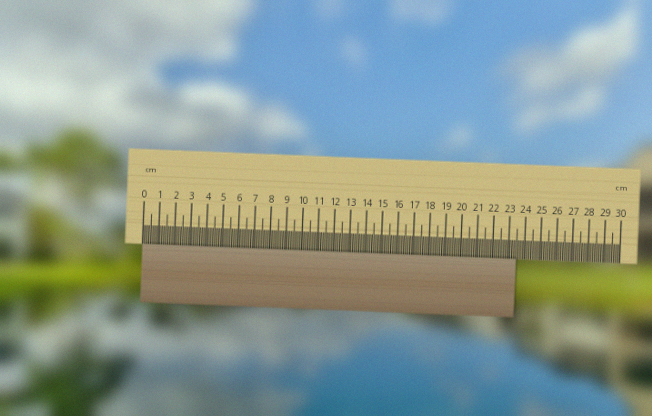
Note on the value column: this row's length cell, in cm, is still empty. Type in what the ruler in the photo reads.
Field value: 23.5 cm
